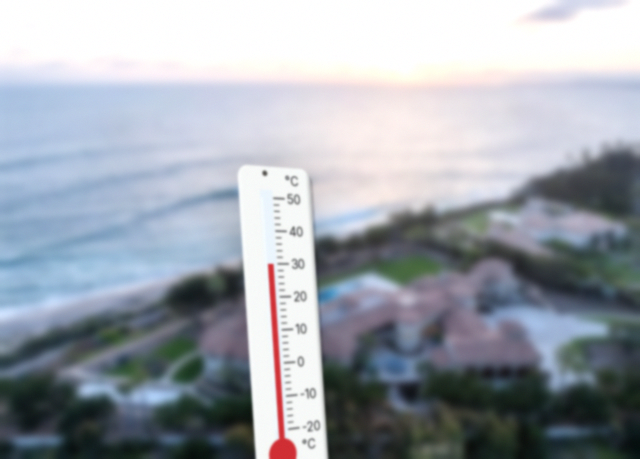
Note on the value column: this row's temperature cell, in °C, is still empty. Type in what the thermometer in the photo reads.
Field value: 30 °C
